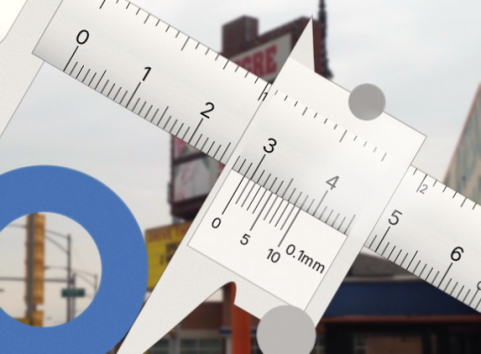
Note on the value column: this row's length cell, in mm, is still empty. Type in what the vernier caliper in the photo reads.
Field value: 29.0 mm
